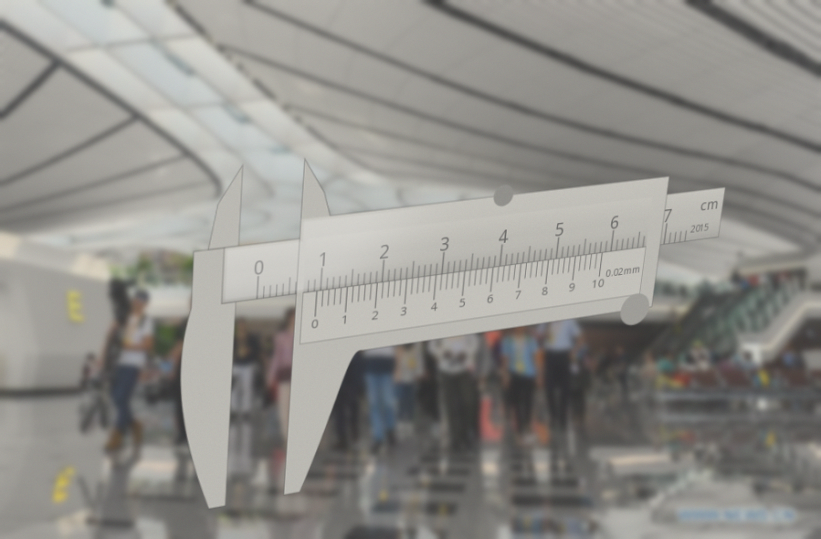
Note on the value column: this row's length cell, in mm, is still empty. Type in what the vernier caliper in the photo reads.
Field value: 9.4 mm
